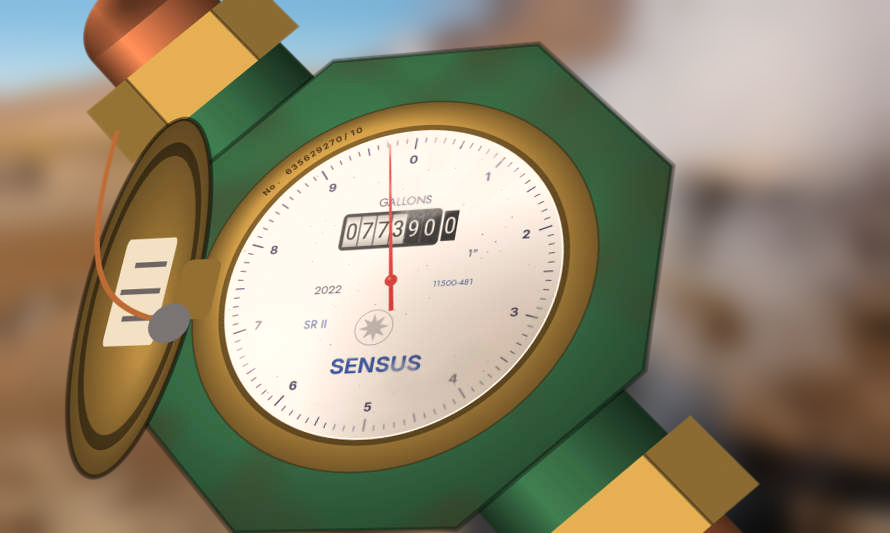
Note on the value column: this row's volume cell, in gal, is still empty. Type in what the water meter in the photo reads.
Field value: 773899.7 gal
